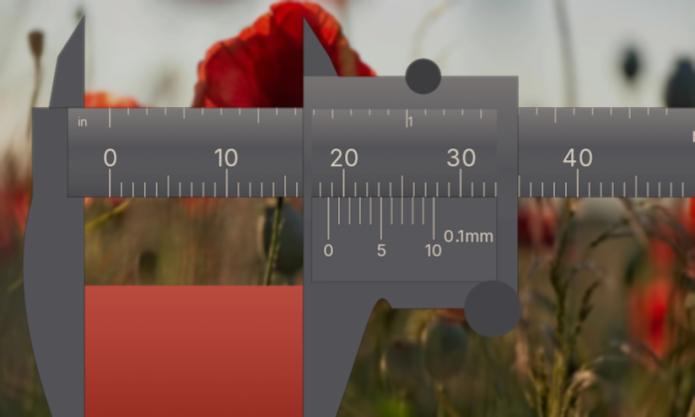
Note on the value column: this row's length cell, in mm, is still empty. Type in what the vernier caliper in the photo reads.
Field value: 18.7 mm
